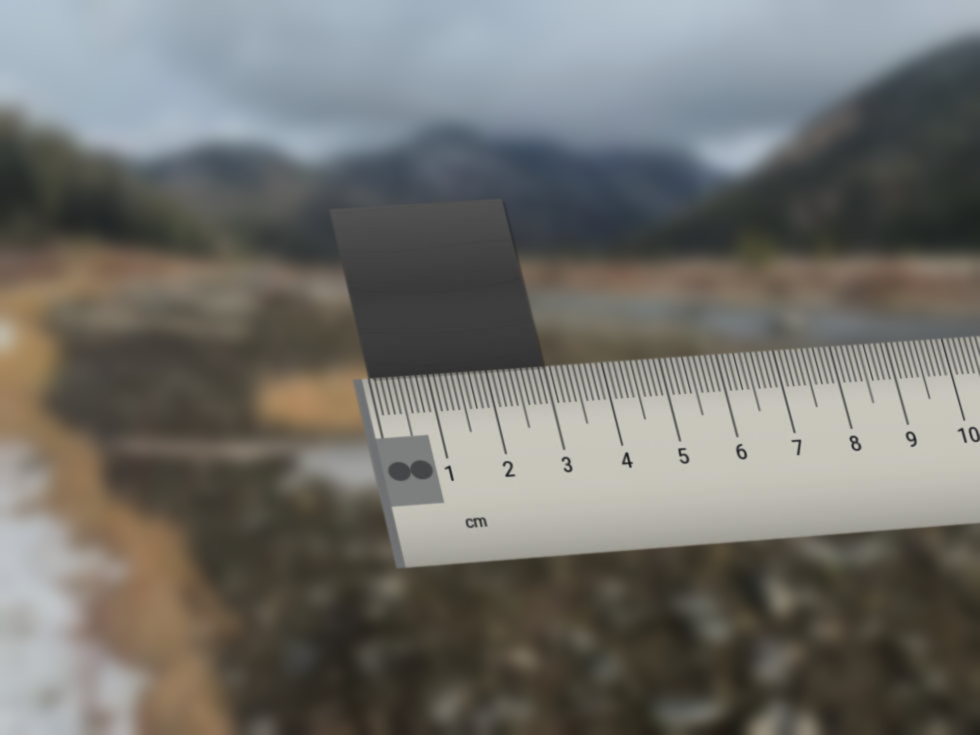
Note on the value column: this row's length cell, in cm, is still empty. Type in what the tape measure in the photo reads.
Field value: 3 cm
